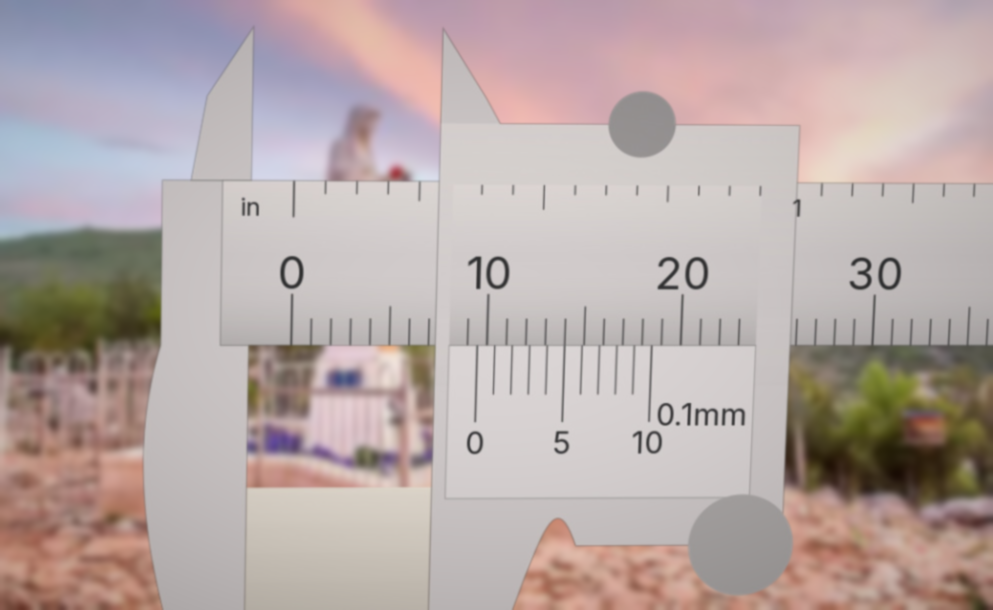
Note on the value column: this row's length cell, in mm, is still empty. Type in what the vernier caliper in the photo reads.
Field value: 9.5 mm
